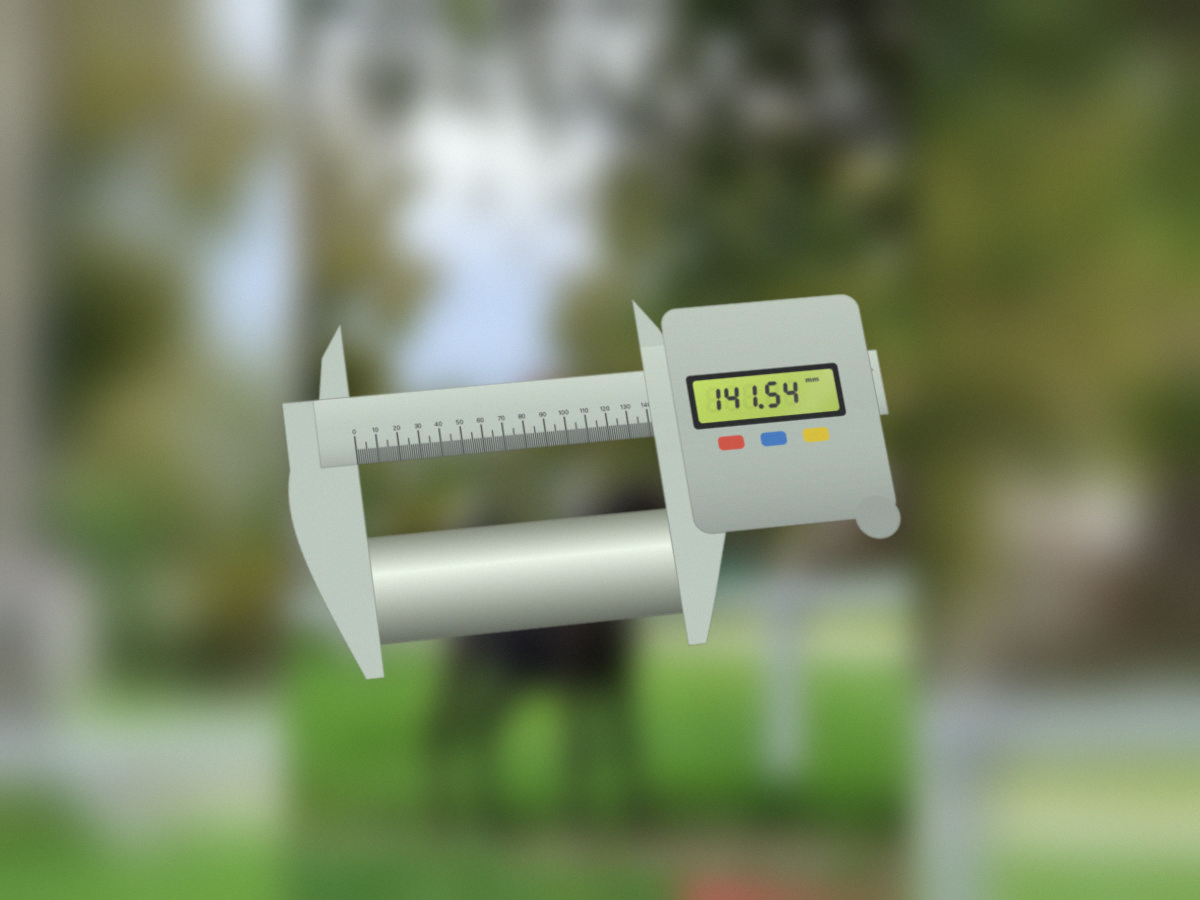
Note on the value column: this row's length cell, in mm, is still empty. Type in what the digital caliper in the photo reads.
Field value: 141.54 mm
